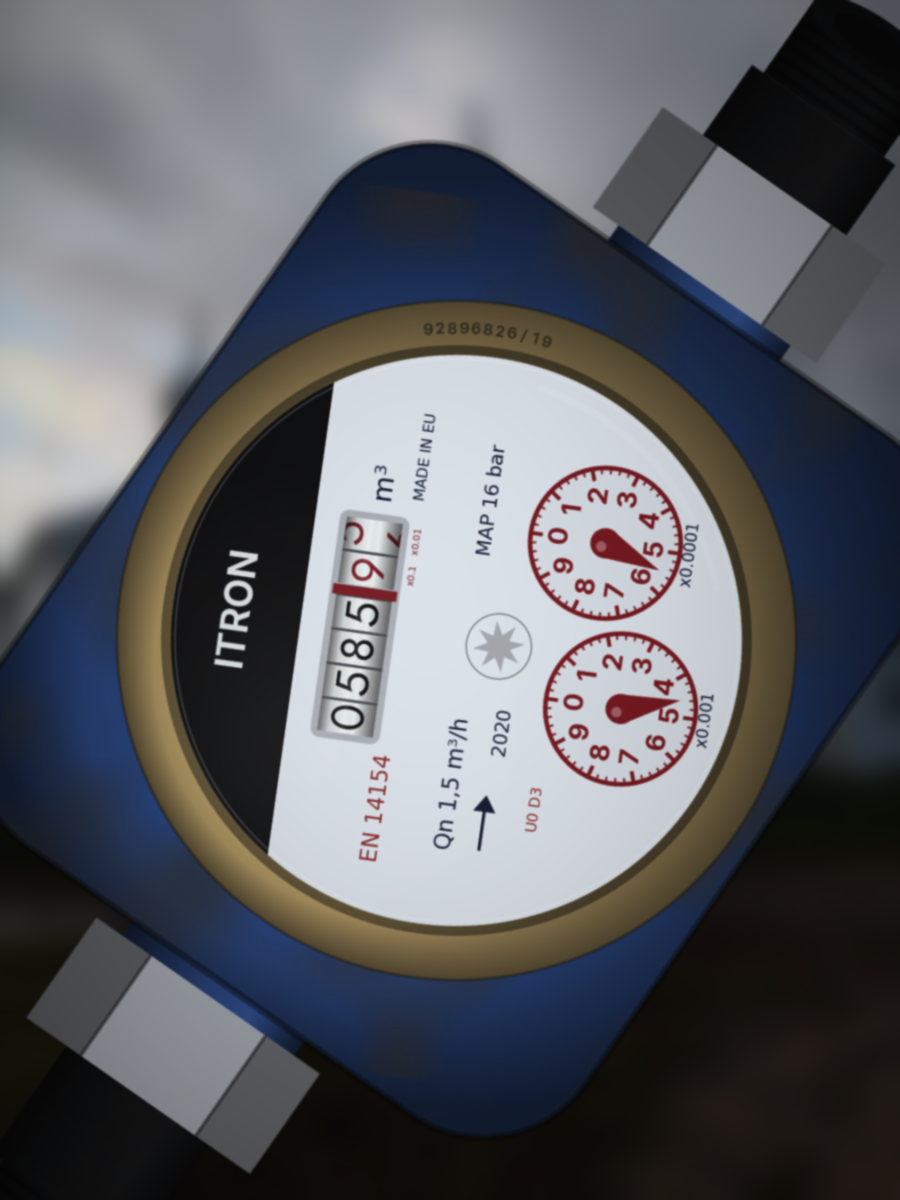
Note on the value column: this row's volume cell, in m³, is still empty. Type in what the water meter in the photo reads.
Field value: 585.9545 m³
